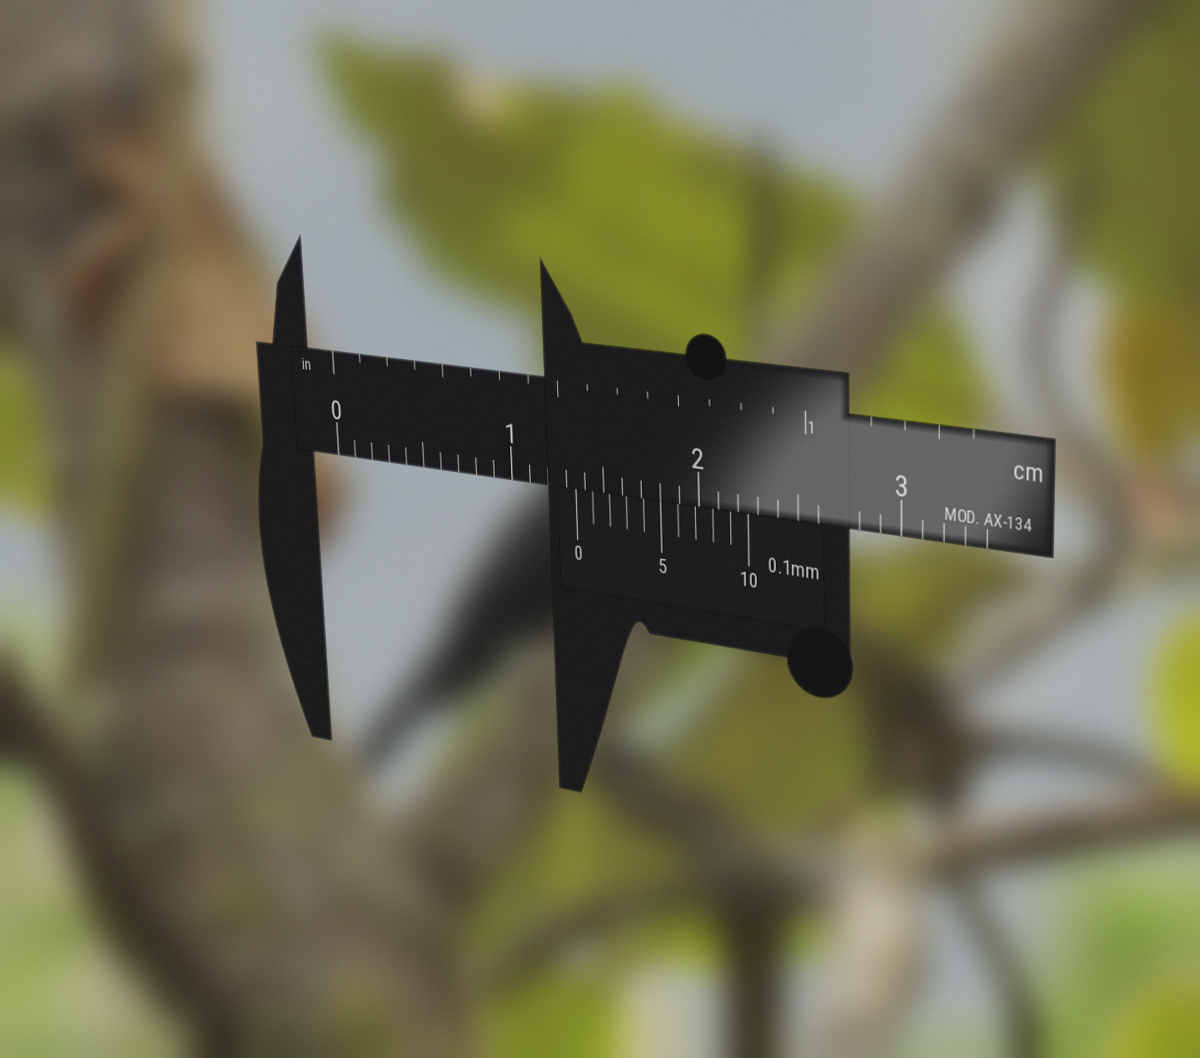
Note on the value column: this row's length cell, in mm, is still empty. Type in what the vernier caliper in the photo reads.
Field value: 13.5 mm
